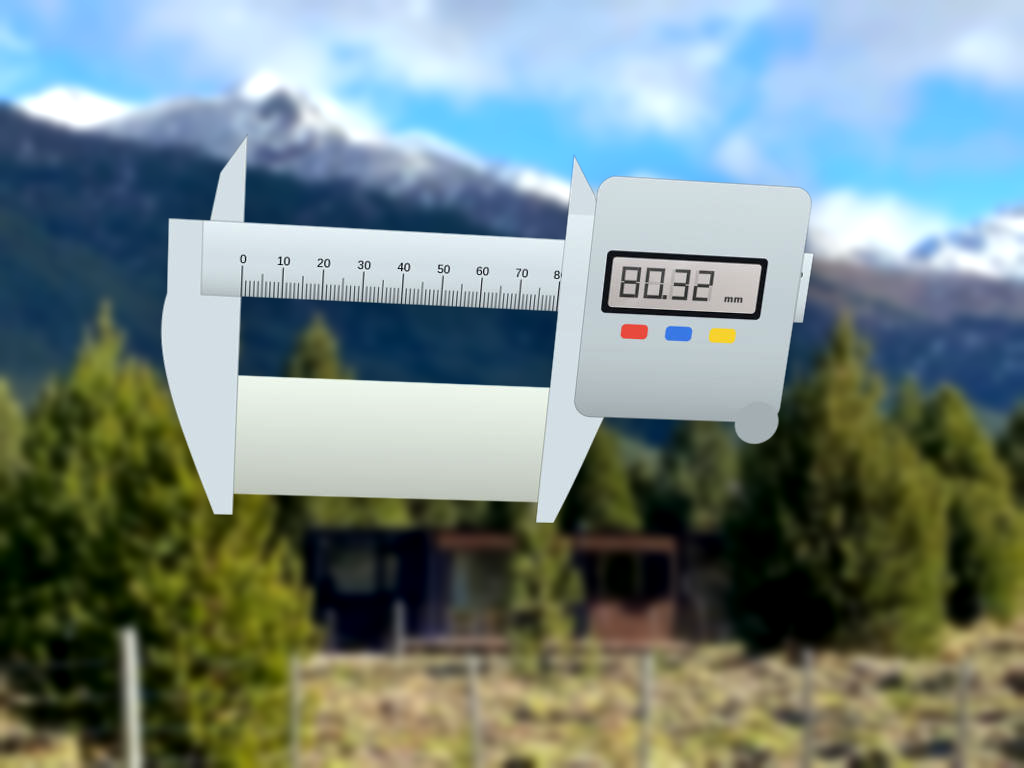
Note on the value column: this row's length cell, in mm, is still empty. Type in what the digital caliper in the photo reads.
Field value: 80.32 mm
